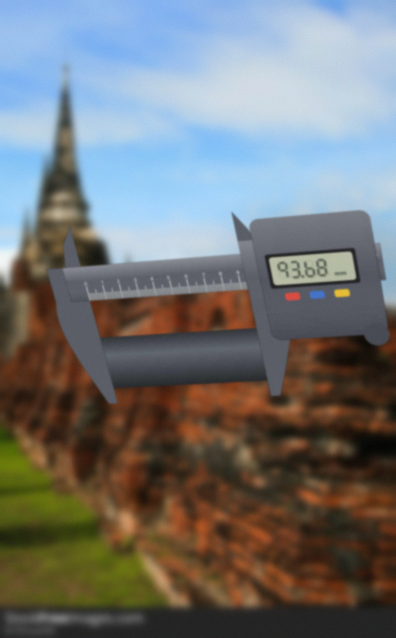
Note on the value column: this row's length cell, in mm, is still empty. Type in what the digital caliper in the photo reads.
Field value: 93.68 mm
